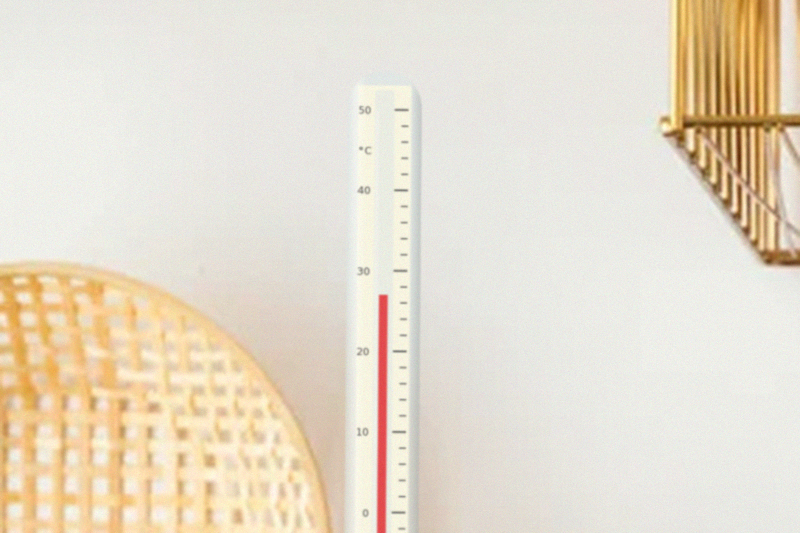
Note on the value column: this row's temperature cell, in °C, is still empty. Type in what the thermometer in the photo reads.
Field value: 27 °C
